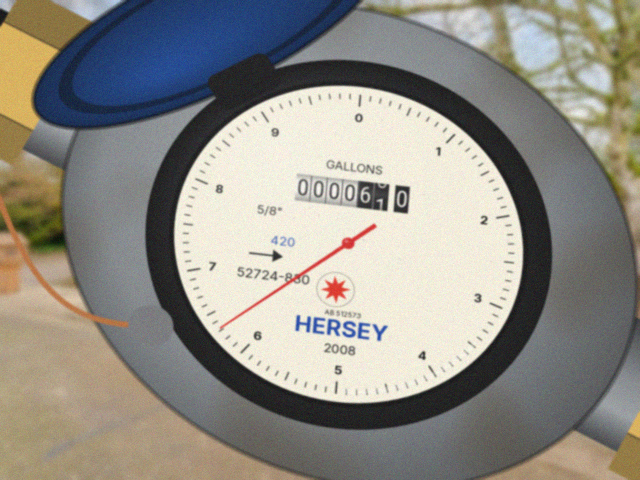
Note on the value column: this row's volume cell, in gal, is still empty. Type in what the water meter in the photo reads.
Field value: 606.3 gal
